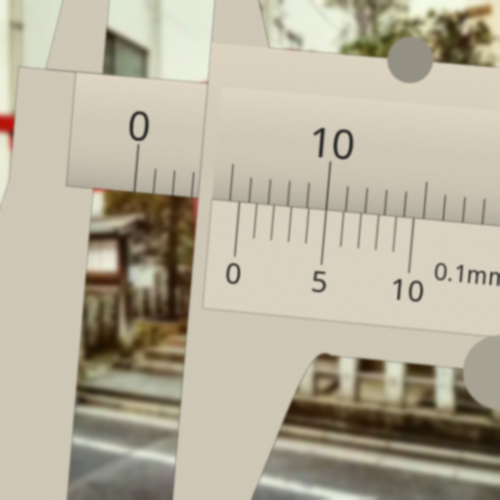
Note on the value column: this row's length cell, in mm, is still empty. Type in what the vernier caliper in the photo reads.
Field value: 5.5 mm
